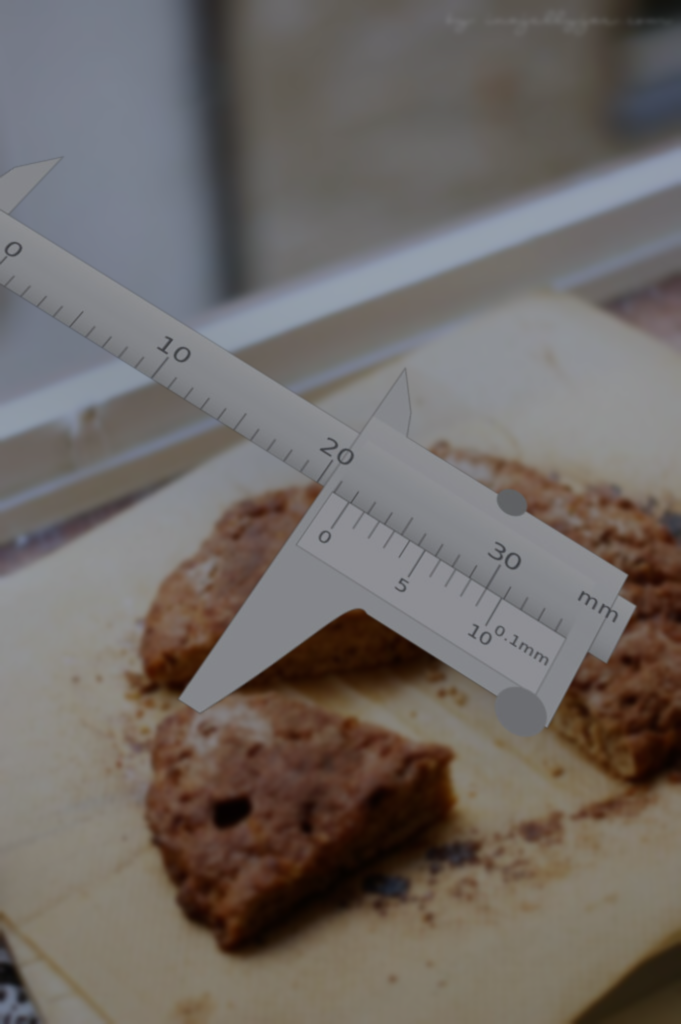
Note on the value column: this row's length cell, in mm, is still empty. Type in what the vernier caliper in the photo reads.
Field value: 21.9 mm
